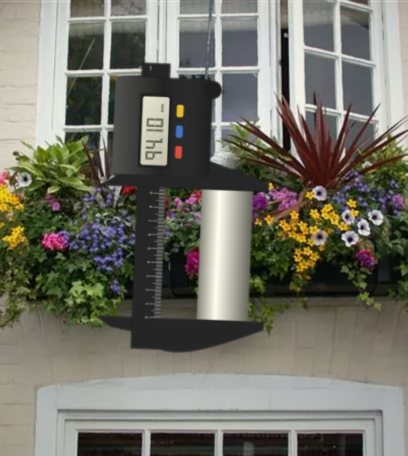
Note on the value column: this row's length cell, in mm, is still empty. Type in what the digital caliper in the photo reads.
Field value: 94.10 mm
